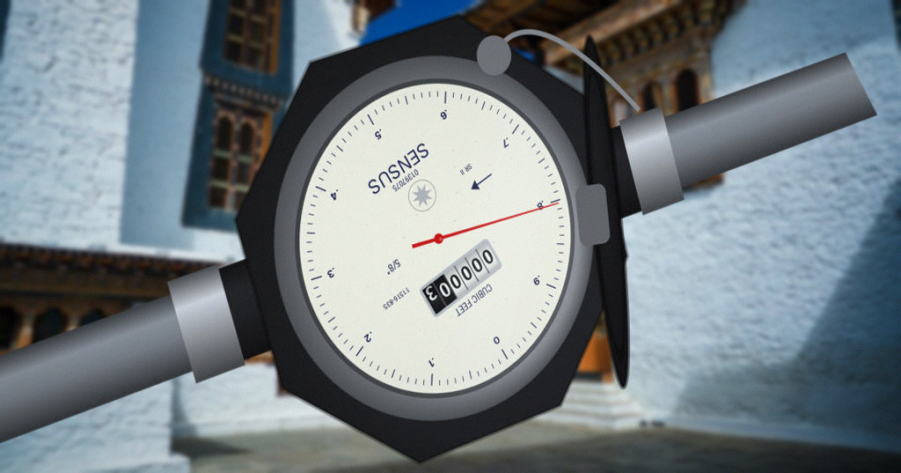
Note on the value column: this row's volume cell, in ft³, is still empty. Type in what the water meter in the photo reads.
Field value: 2.80 ft³
